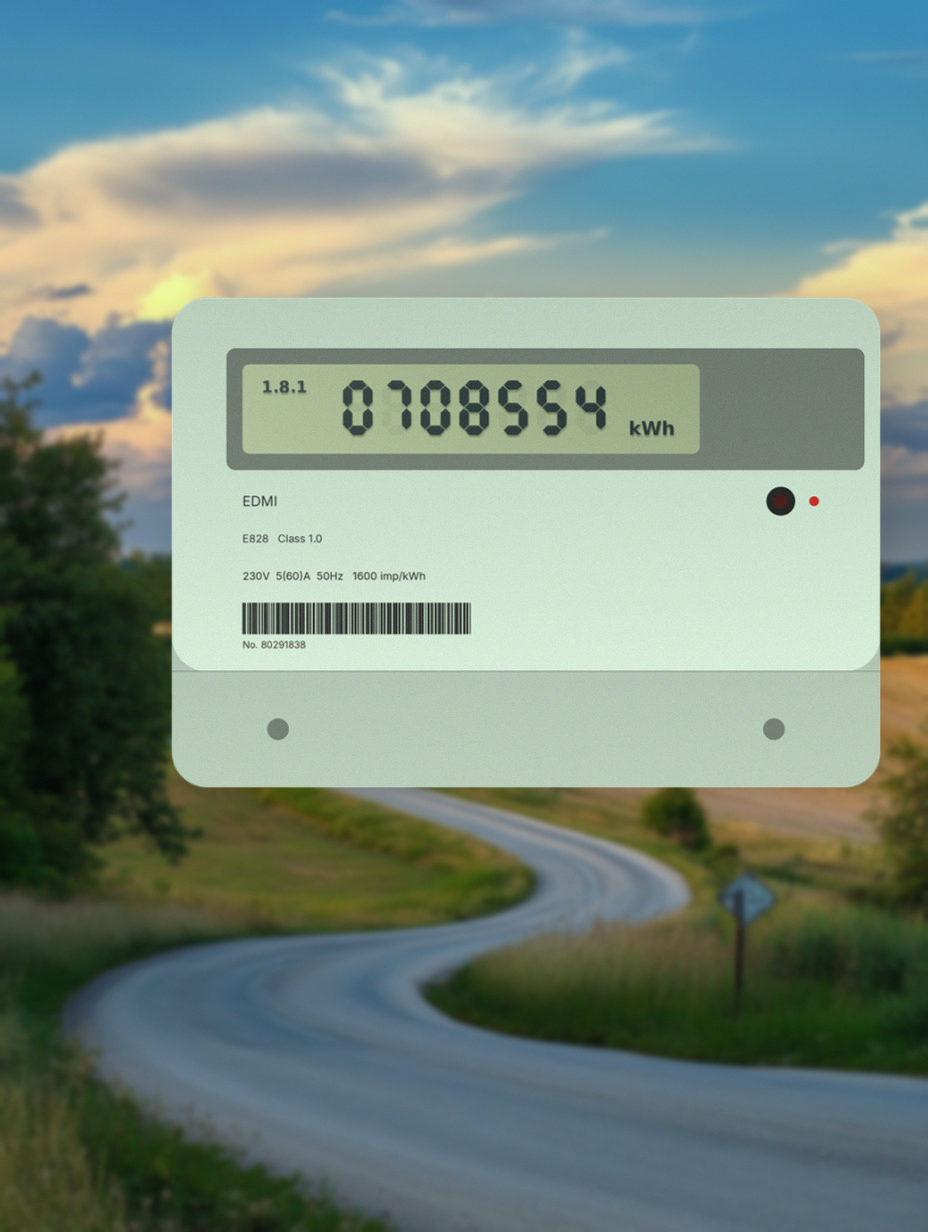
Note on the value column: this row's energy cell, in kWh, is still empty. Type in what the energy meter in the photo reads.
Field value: 708554 kWh
